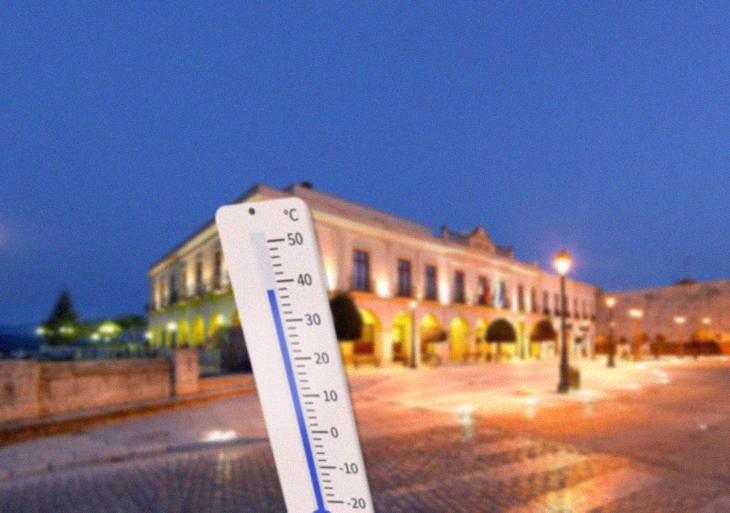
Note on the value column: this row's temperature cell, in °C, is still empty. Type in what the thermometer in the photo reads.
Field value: 38 °C
